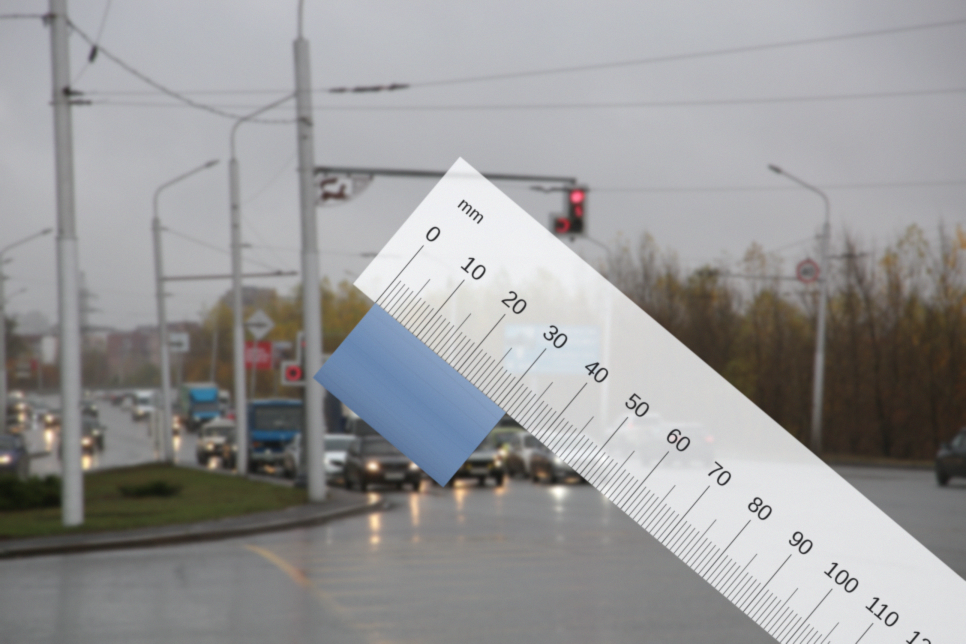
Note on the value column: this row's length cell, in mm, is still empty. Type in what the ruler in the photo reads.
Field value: 32 mm
